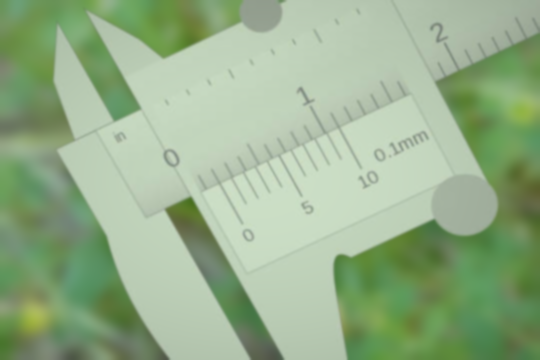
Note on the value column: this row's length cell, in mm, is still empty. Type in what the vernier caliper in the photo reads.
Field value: 2.0 mm
